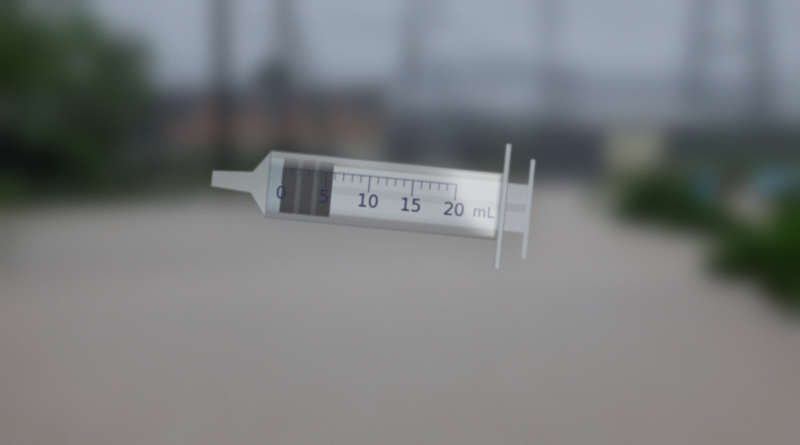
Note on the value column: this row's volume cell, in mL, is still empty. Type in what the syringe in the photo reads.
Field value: 0 mL
